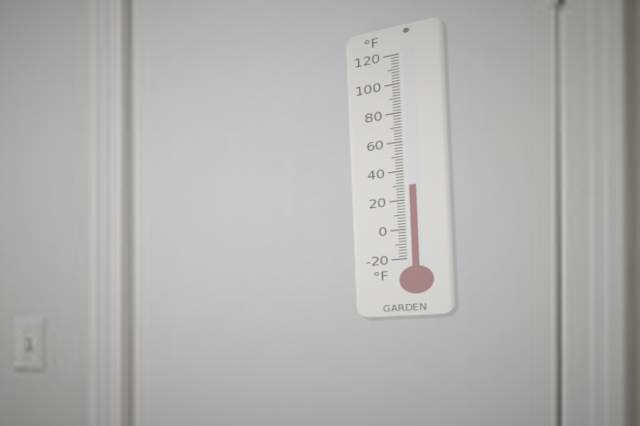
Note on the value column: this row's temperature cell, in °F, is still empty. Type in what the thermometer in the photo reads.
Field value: 30 °F
